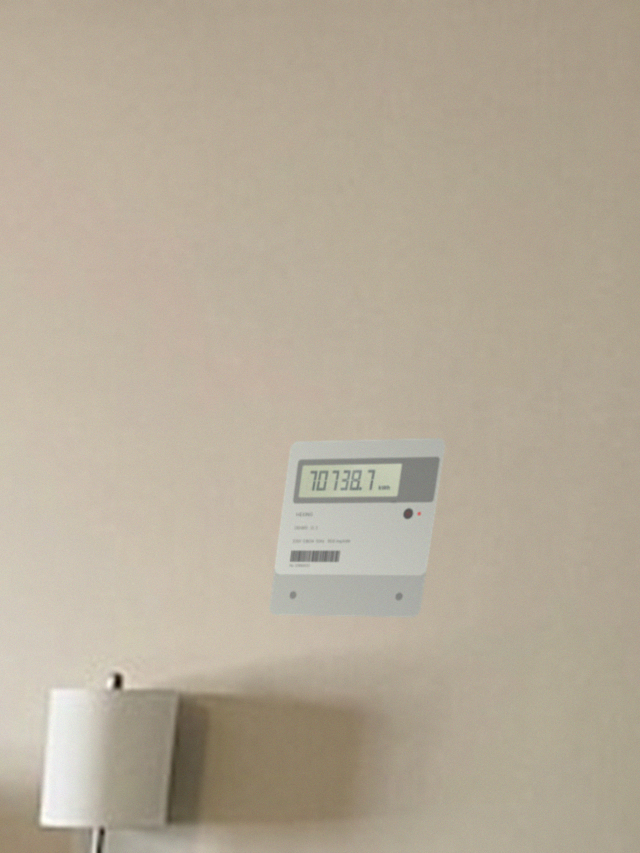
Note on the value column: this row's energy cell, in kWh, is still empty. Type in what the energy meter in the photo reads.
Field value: 70738.7 kWh
